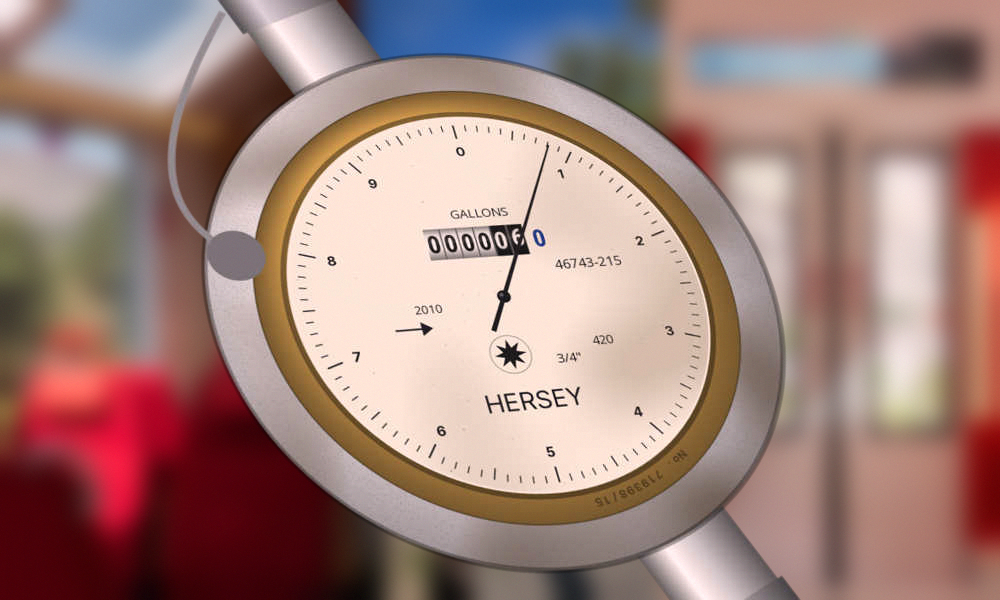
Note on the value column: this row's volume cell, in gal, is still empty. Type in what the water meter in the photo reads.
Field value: 60.8 gal
